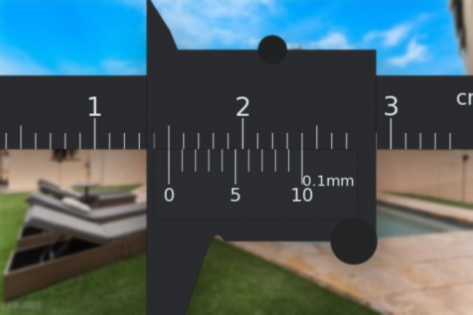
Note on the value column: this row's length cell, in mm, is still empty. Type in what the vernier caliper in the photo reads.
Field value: 15.0 mm
